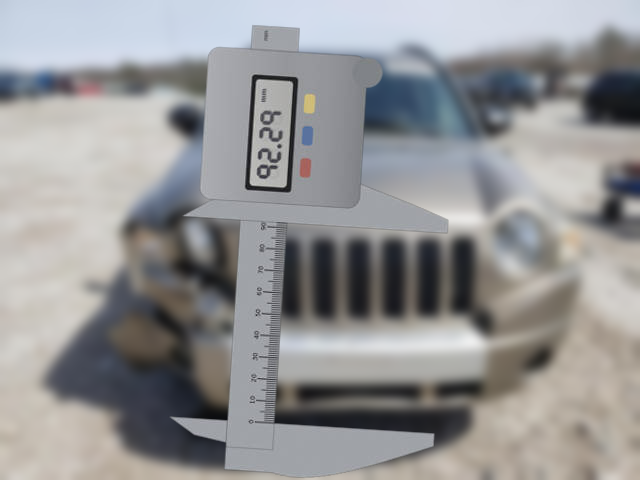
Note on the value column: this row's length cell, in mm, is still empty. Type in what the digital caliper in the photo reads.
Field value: 92.29 mm
